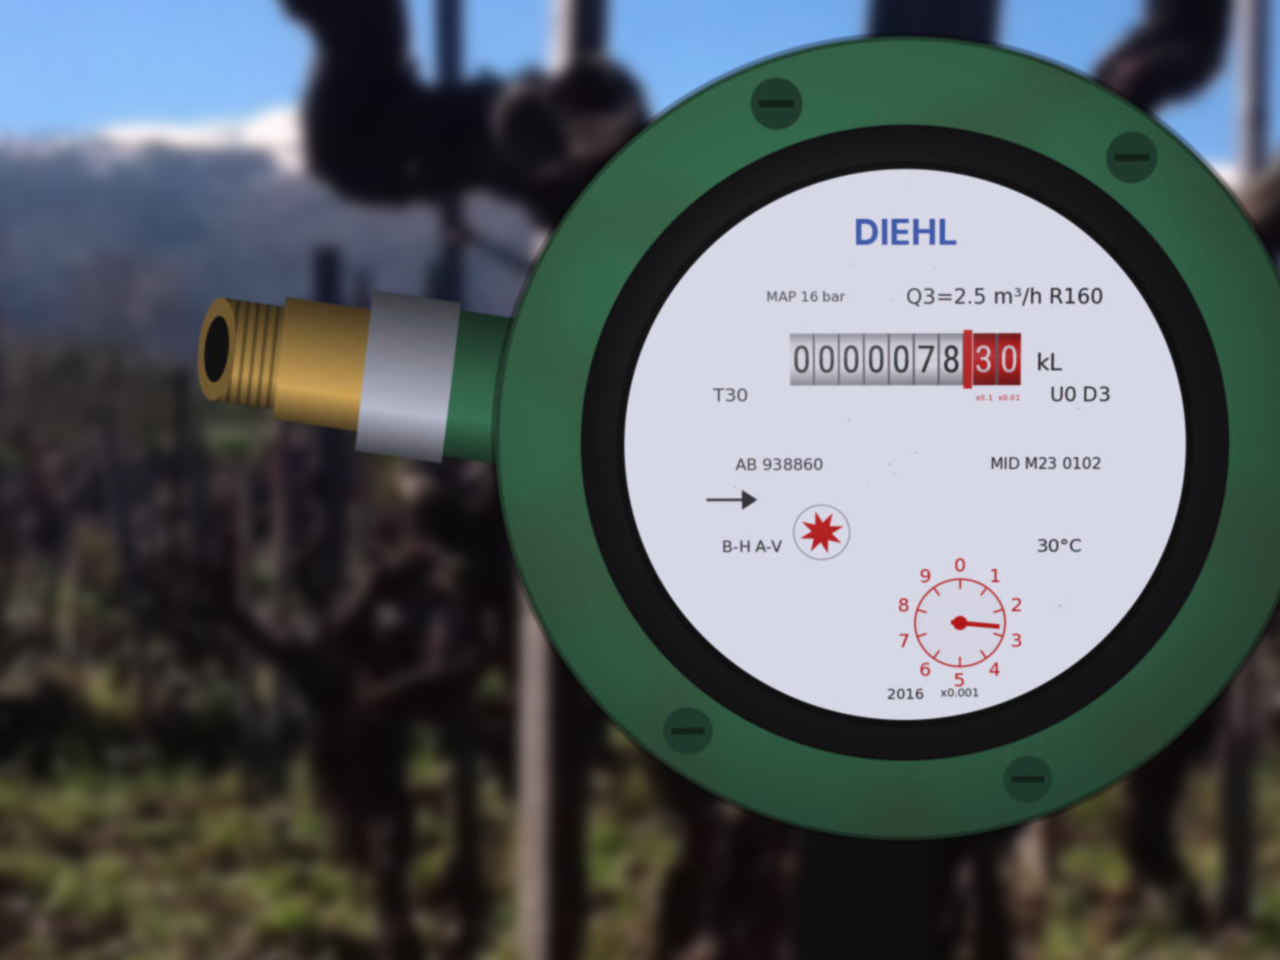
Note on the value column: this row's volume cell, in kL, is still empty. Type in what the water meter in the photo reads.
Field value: 78.302 kL
